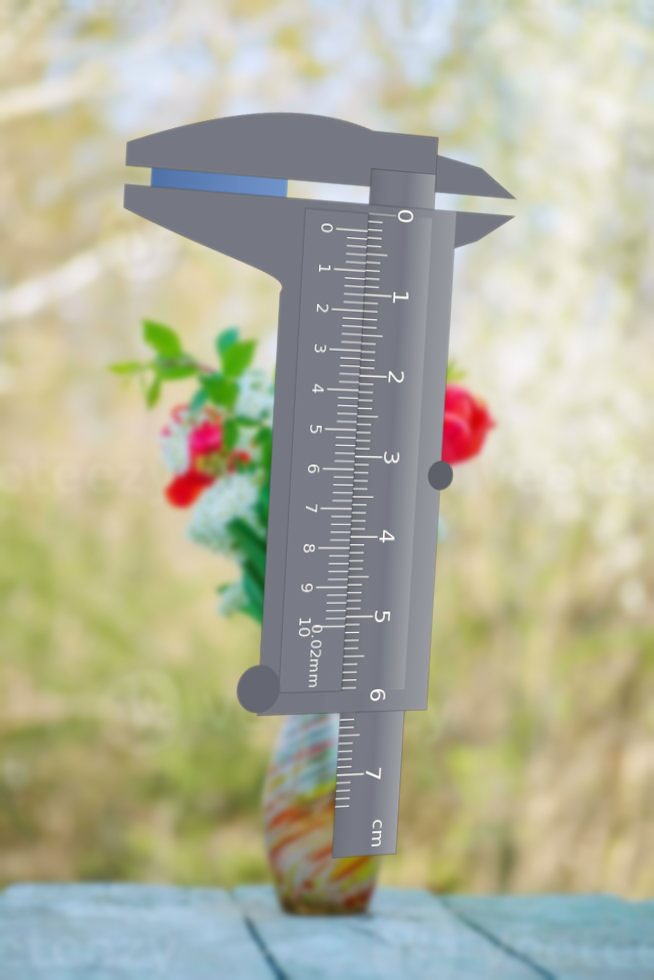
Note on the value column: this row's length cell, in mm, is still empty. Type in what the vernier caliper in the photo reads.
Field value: 2.2 mm
